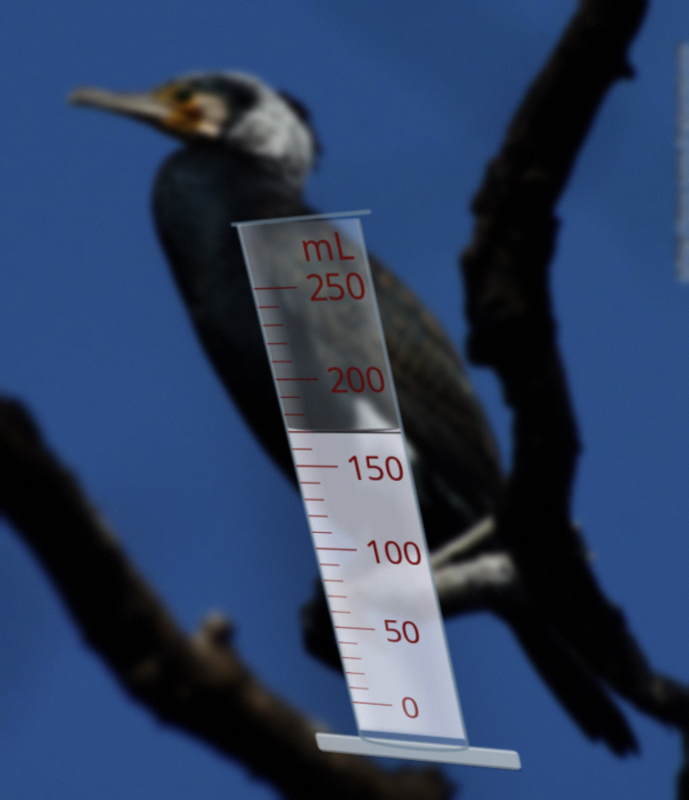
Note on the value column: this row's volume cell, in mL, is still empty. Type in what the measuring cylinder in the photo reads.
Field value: 170 mL
